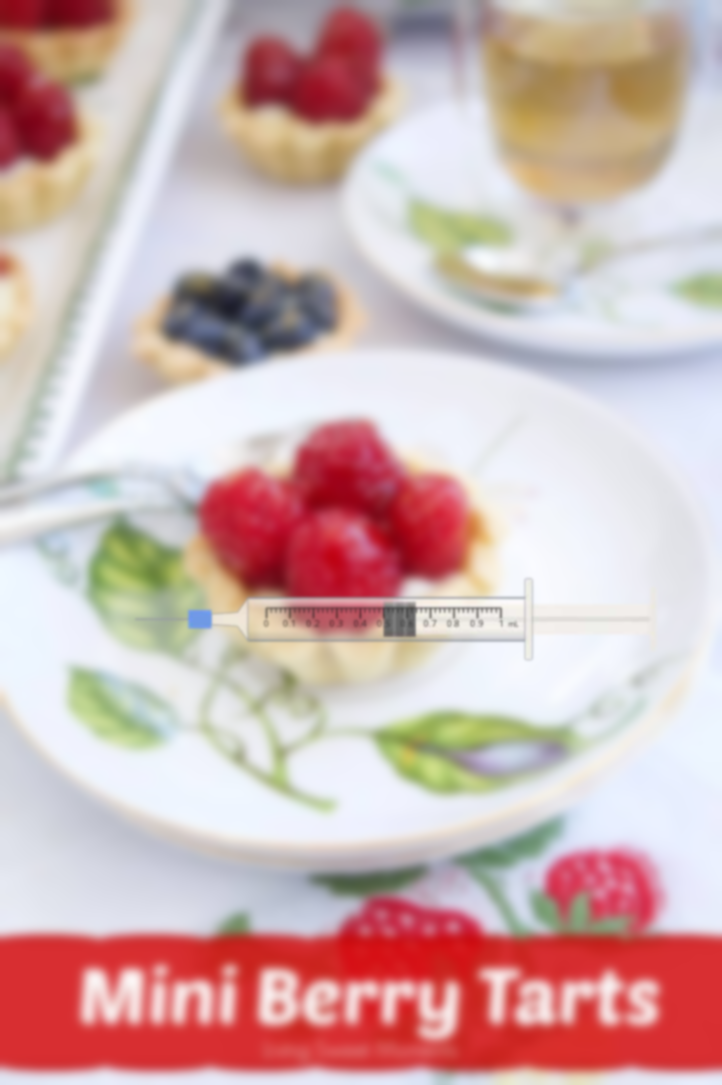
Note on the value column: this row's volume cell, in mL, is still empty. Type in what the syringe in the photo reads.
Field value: 0.5 mL
